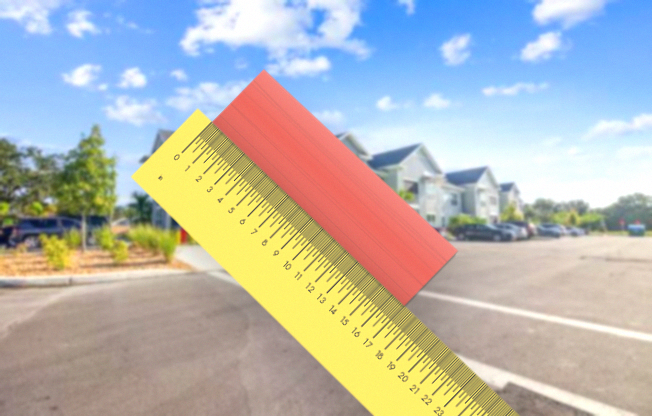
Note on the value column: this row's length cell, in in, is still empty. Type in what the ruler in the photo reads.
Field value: 17 in
